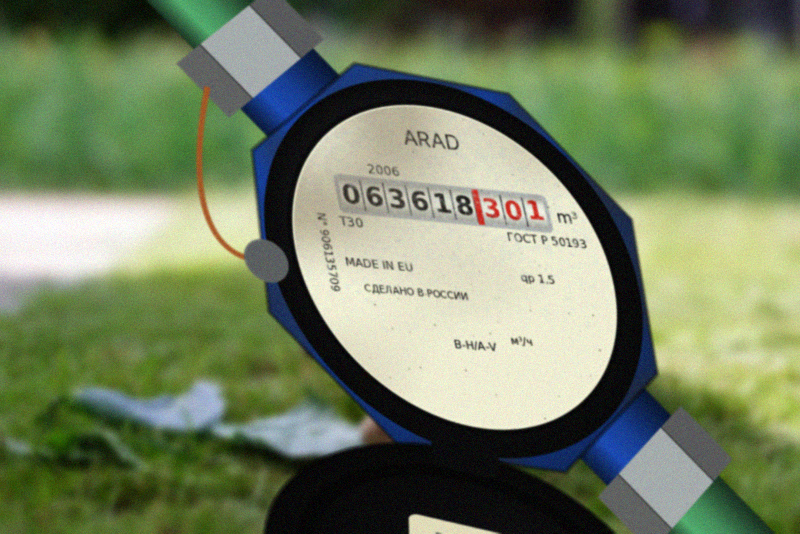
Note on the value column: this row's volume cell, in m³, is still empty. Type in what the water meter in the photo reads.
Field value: 63618.301 m³
